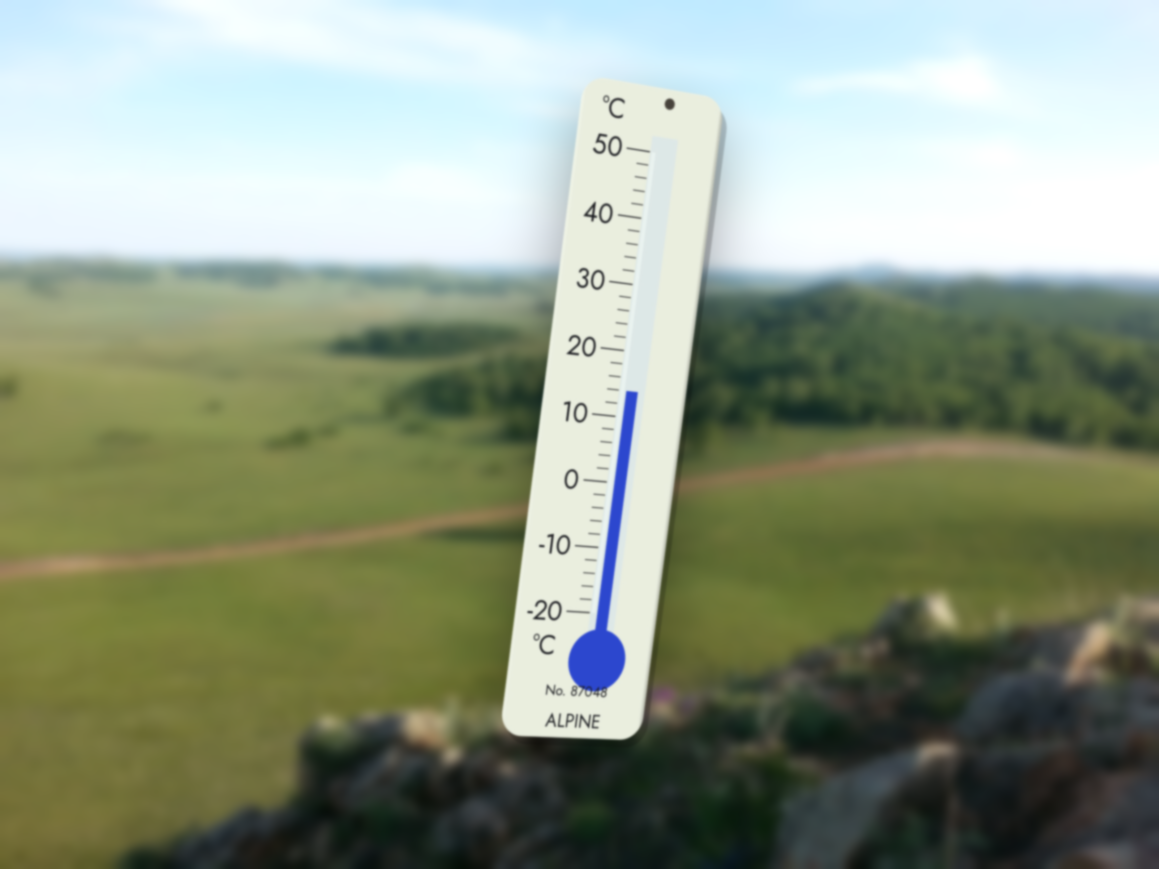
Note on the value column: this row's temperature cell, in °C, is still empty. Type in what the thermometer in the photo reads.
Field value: 14 °C
